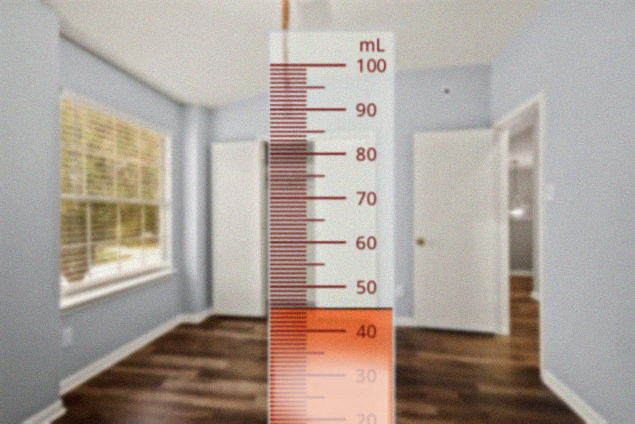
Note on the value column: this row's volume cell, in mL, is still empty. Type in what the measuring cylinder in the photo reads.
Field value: 45 mL
